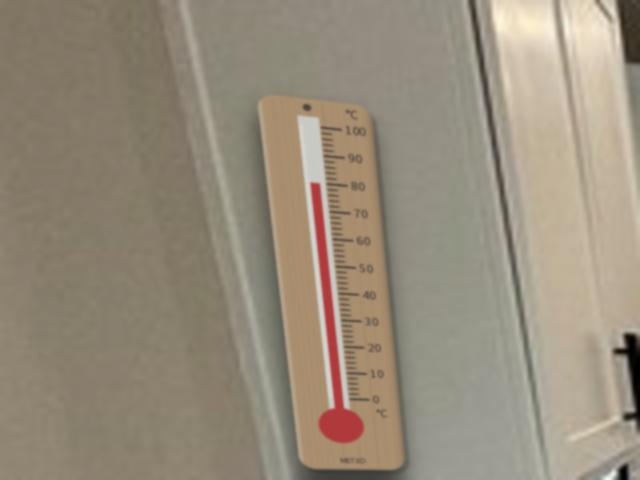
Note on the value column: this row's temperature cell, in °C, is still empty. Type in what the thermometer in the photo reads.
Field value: 80 °C
